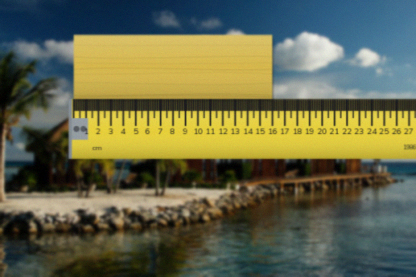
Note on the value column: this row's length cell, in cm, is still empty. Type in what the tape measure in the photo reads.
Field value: 16 cm
